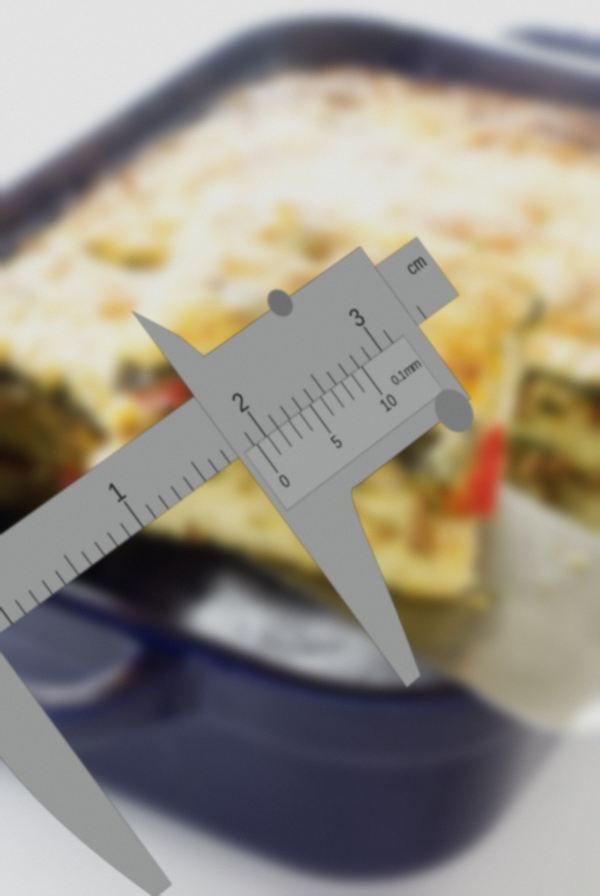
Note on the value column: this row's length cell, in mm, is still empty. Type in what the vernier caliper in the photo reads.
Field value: 19.2 mm
